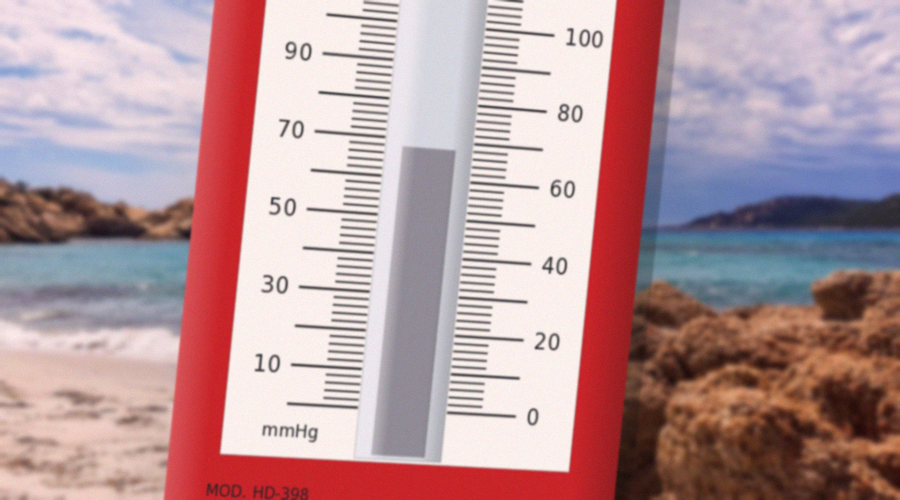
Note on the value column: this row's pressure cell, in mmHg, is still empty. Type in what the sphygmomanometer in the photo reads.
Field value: 68 mmHg
